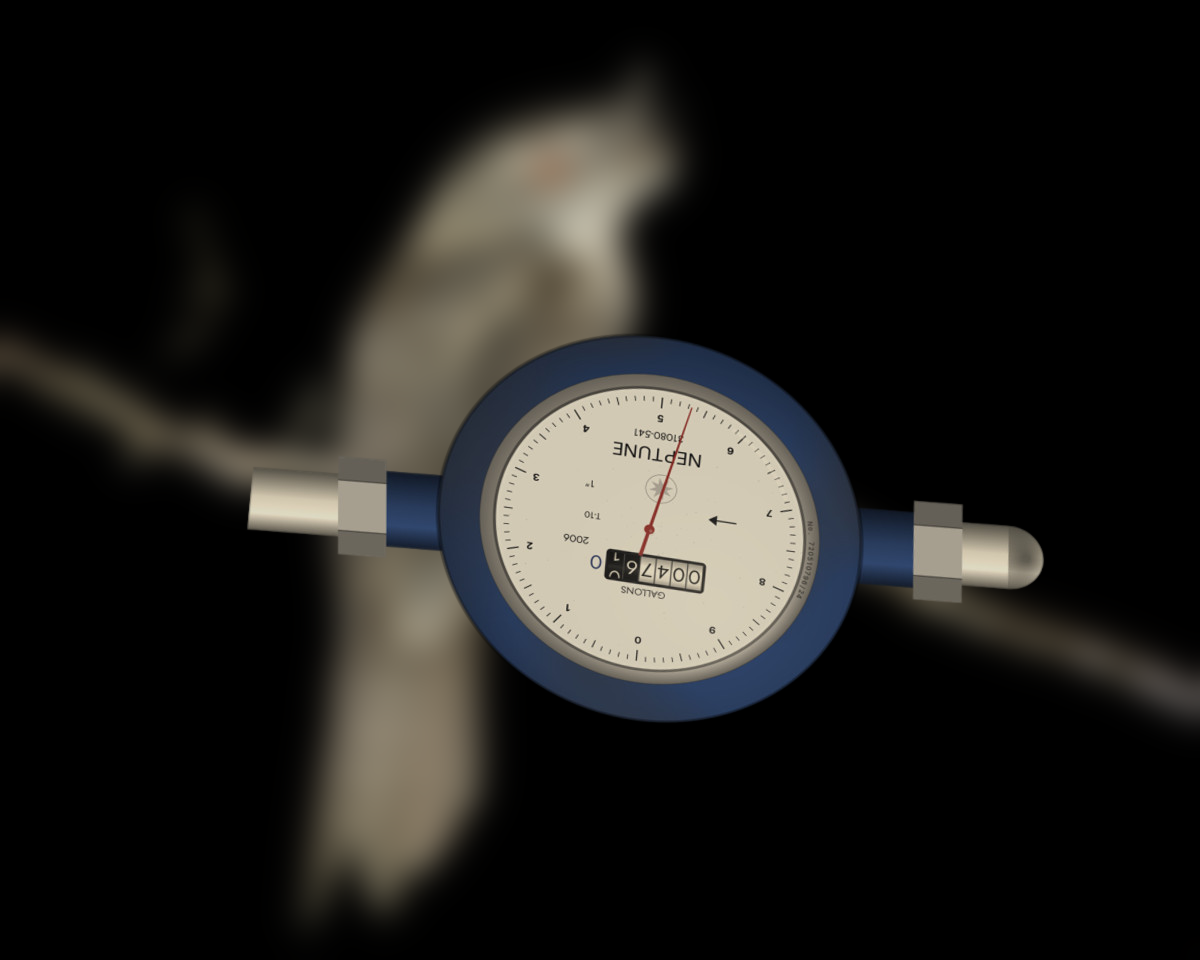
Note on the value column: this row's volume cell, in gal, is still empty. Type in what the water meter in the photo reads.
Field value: 47605.3 gal
